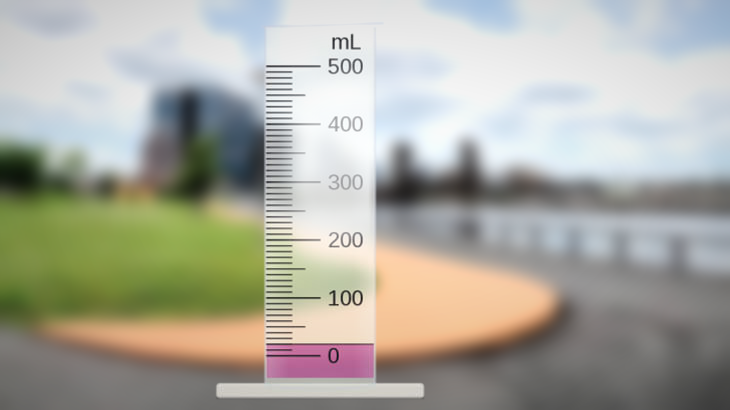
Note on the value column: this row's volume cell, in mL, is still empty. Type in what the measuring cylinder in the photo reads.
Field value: 20 mL
